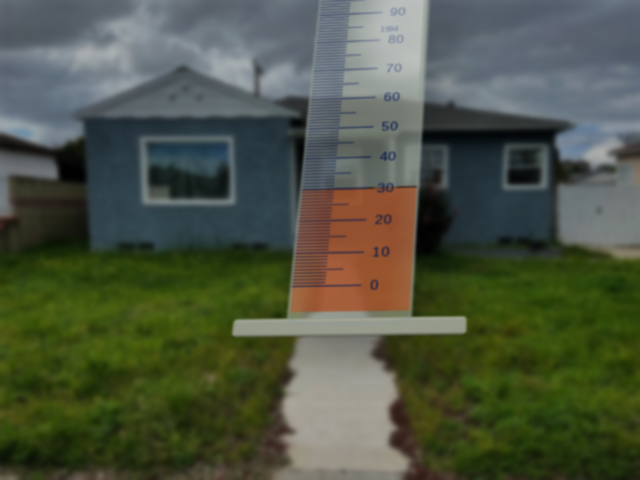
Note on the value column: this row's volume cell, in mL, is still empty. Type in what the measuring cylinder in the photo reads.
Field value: 30 mL
